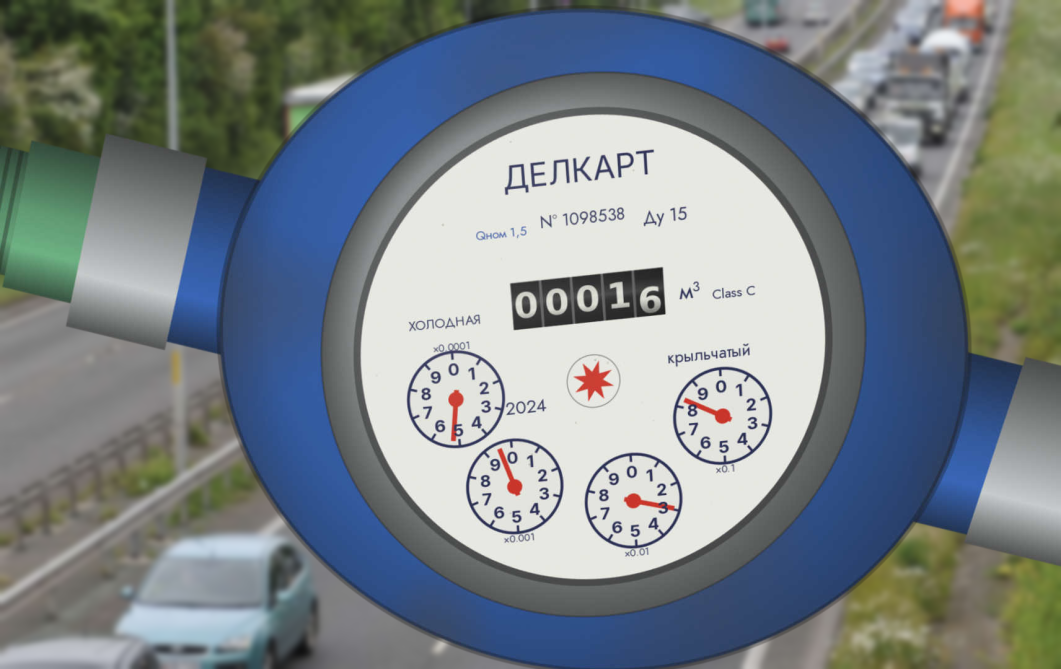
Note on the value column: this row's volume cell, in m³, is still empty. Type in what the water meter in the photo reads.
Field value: 15.8295 m³
